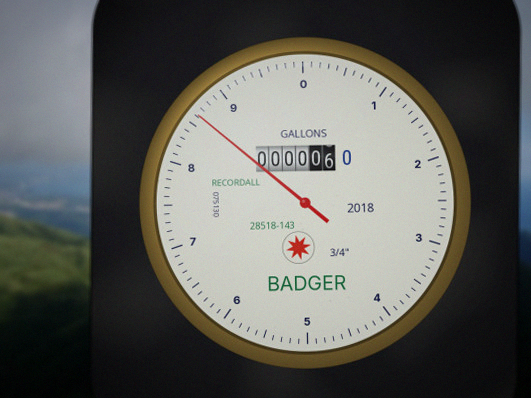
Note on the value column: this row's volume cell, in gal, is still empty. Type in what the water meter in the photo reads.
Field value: 58.6 gal
